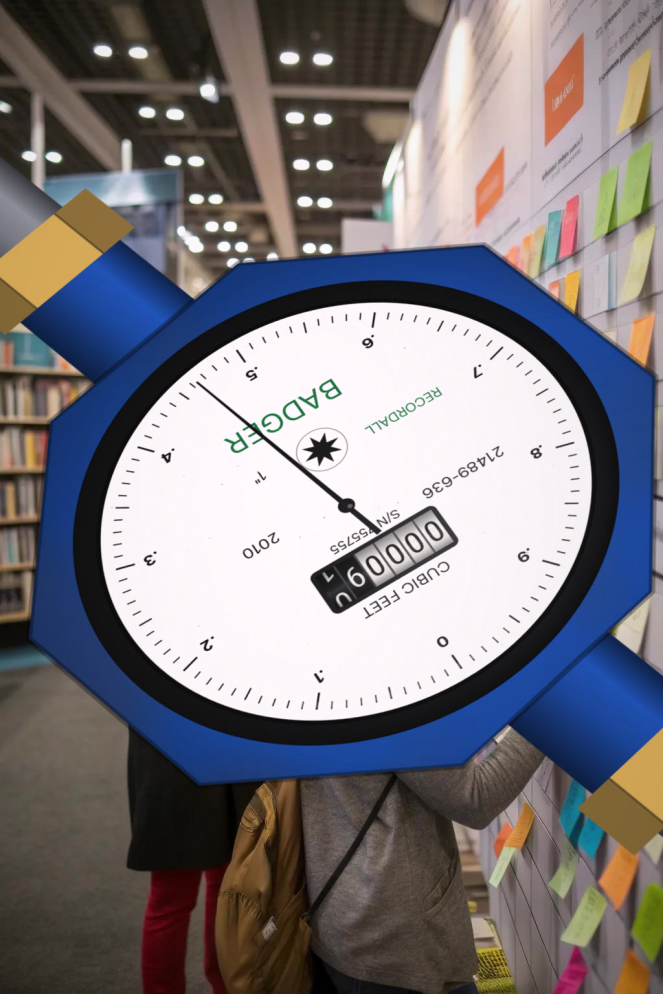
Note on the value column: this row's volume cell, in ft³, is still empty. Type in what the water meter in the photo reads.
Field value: 90.46 ft³
